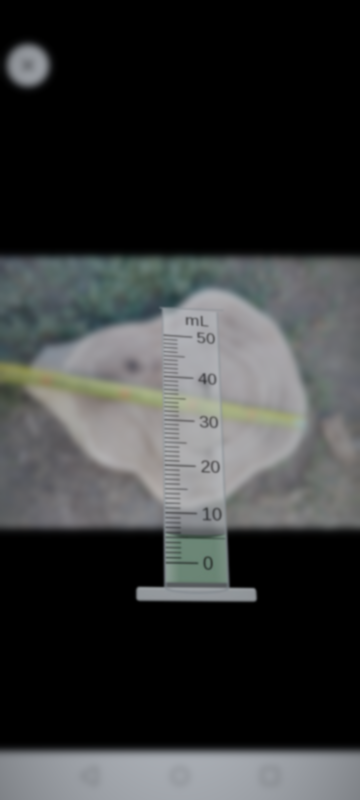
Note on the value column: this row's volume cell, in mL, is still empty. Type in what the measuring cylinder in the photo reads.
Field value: 5 mL
